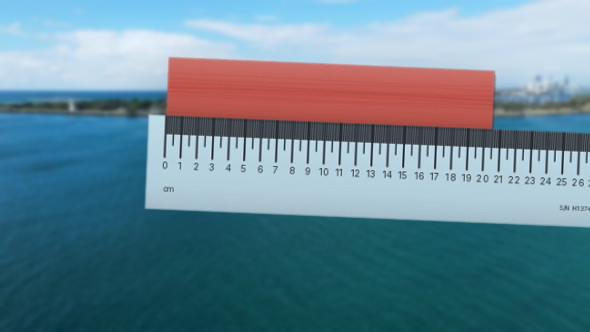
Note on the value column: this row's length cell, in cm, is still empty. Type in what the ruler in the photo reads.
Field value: 20.5 cm
